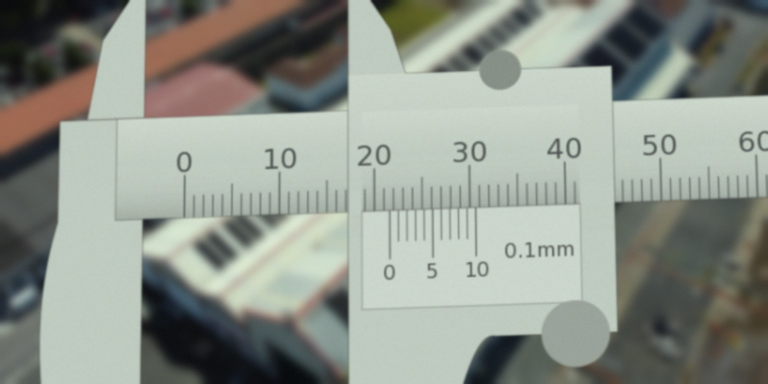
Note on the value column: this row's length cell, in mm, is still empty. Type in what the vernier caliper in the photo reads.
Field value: 21.6 mm
